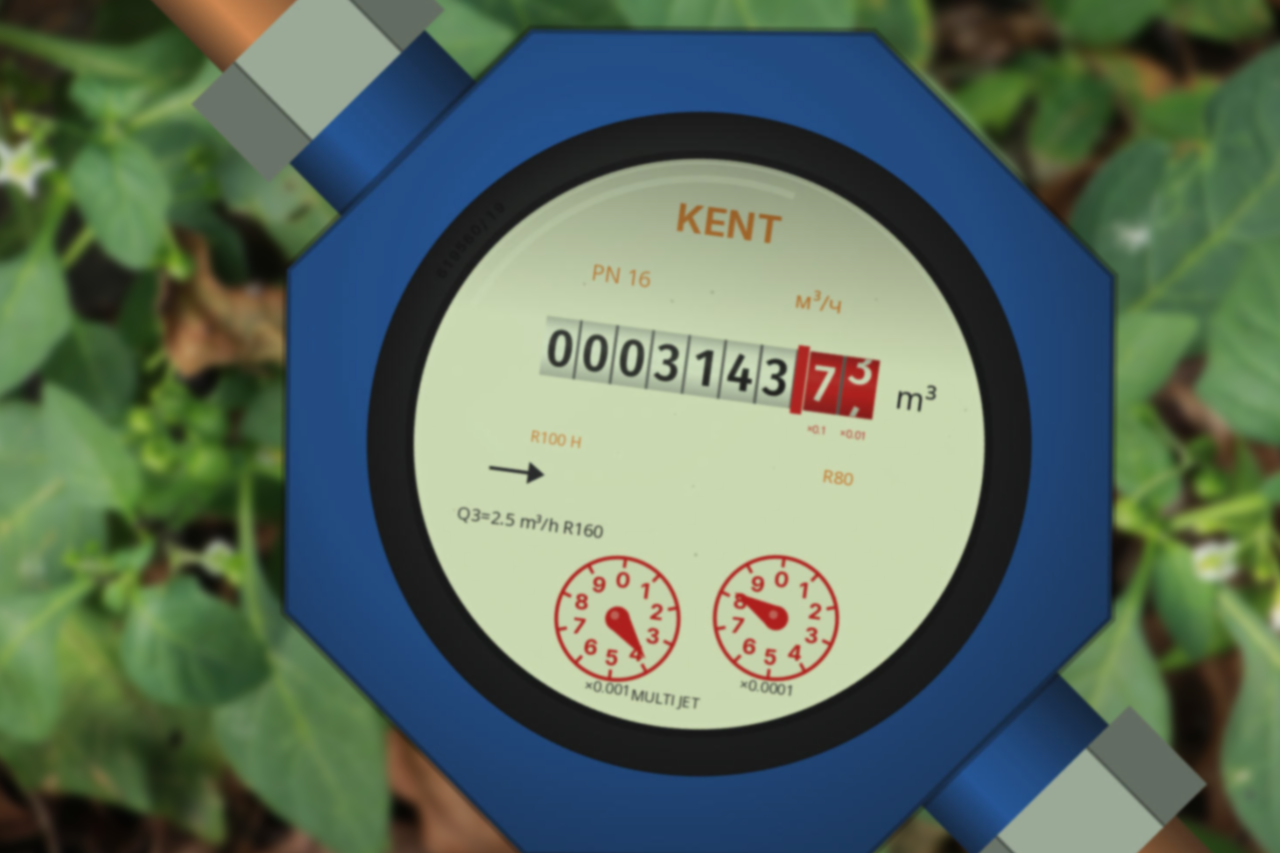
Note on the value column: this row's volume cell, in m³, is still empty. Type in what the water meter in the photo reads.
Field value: 3143.7338 m³
